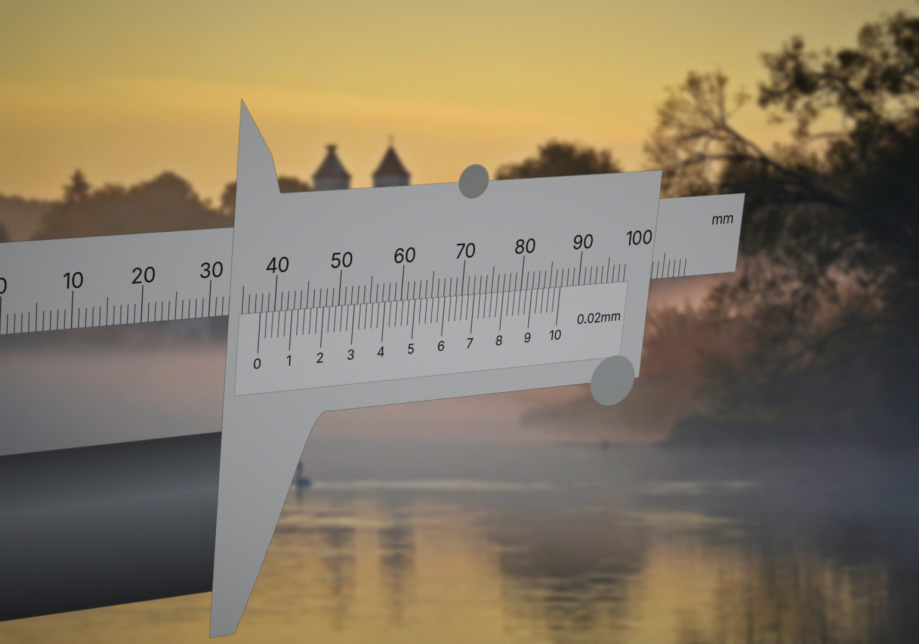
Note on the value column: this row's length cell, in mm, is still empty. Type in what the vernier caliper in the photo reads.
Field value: 37.8 mm
